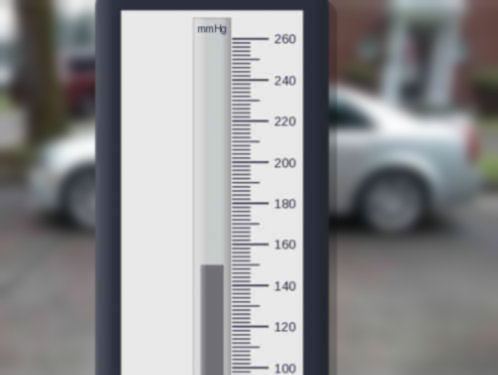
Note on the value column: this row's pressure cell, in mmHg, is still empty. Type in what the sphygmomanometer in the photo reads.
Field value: 150 mmHg
